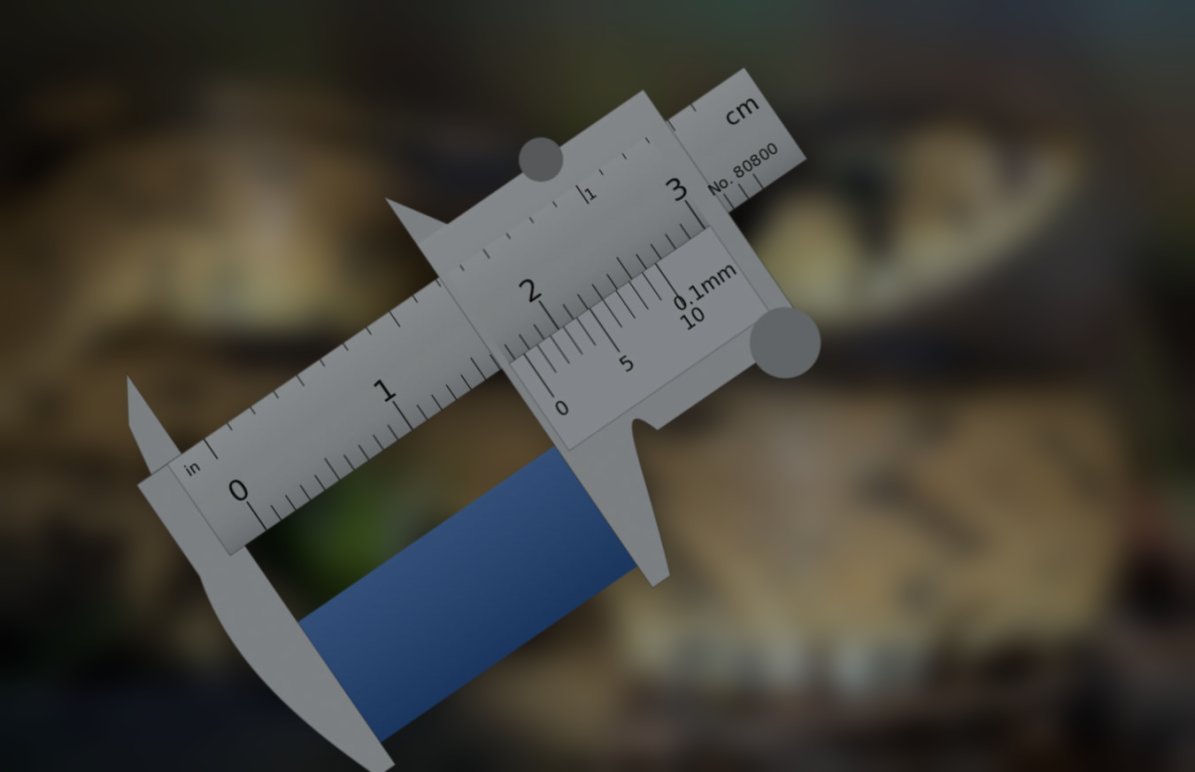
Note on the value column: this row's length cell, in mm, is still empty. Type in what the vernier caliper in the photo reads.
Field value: 17.6 mm
